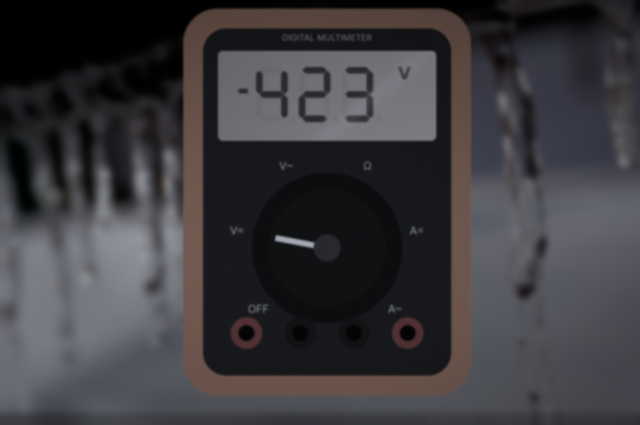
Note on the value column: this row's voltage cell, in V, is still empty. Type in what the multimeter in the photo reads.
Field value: -423 V
